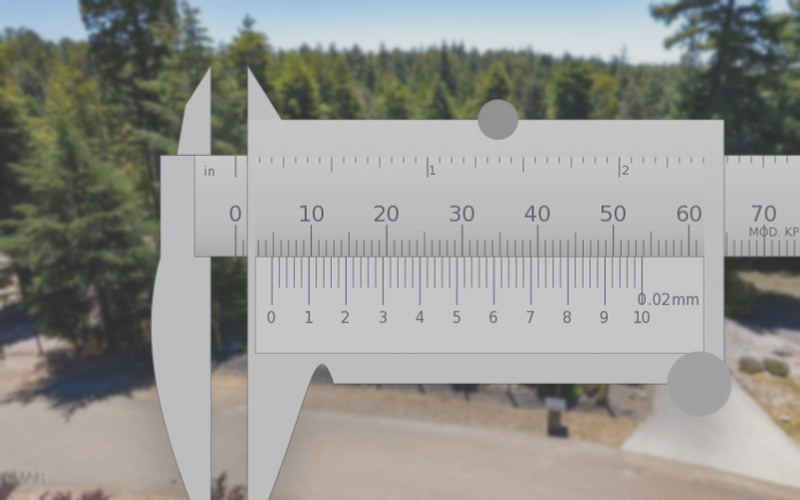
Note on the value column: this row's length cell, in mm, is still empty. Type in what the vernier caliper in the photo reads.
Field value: 4.8 mm
